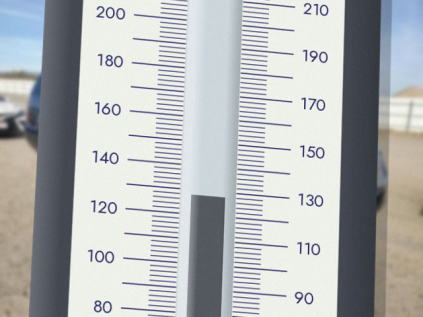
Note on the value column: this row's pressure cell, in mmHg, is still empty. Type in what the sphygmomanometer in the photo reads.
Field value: 128 mmHg
